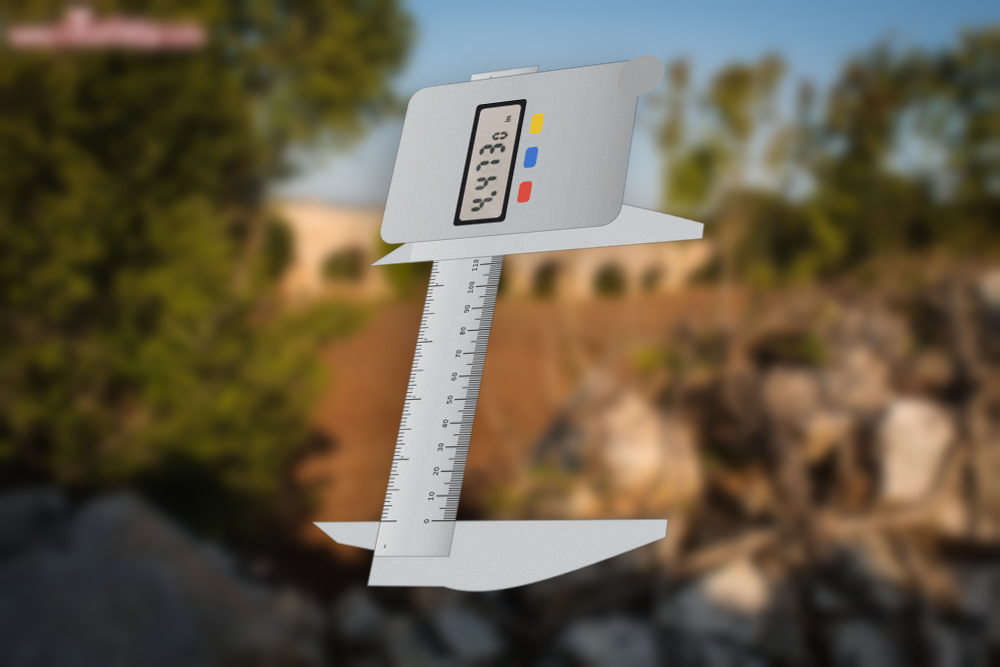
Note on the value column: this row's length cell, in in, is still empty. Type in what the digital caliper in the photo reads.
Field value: 4.4730 in
